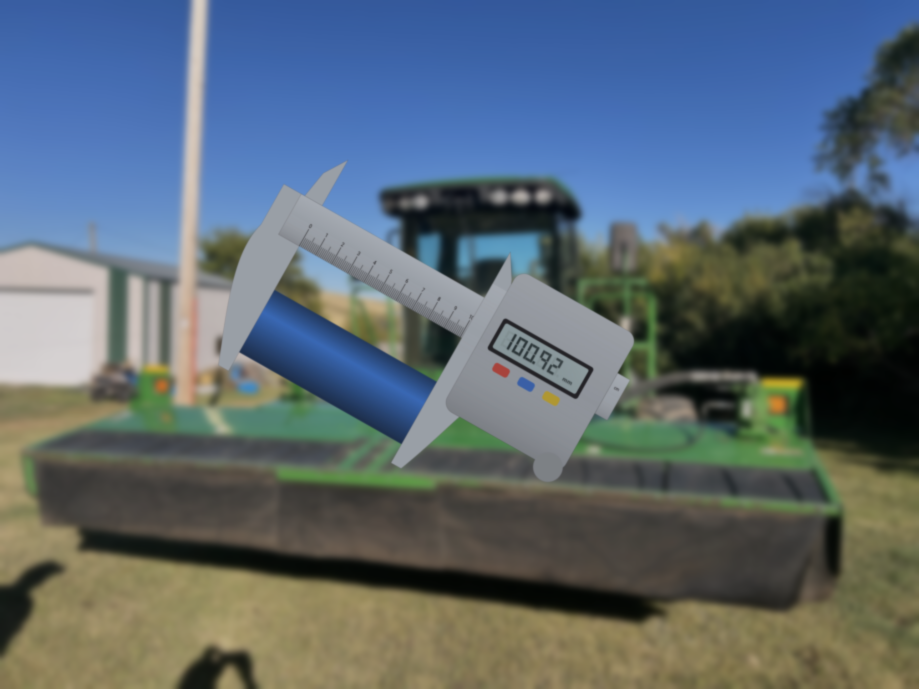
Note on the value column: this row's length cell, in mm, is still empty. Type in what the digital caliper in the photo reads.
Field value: 100.92 mm
